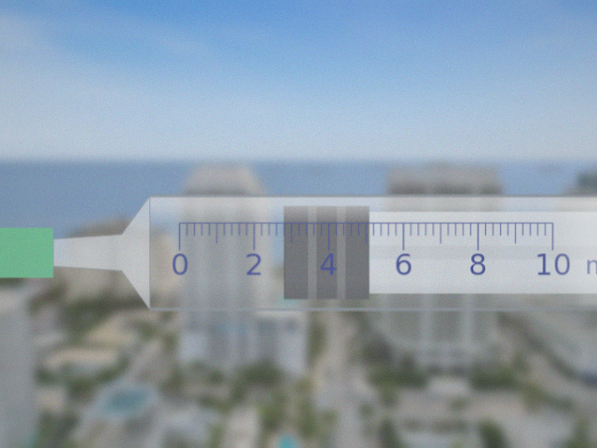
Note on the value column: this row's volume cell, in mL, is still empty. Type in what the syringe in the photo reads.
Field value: 2.8 mL
